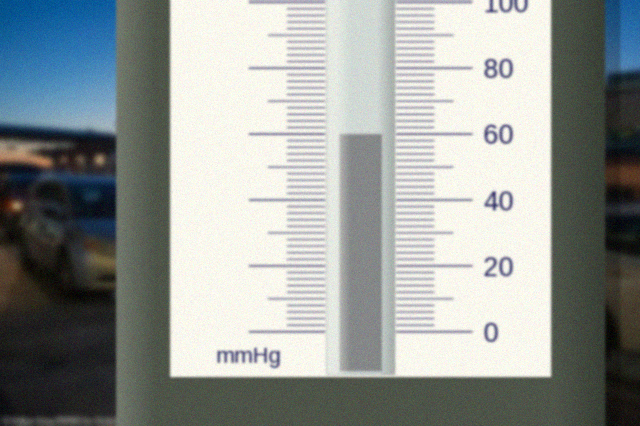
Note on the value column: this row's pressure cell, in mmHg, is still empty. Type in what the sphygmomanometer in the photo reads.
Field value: 60 mmHg
